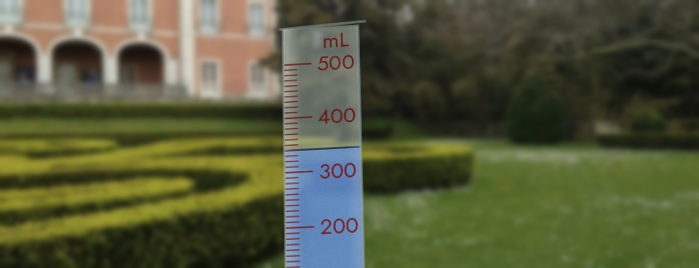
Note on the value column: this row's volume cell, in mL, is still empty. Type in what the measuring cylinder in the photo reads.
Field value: 340 mL
